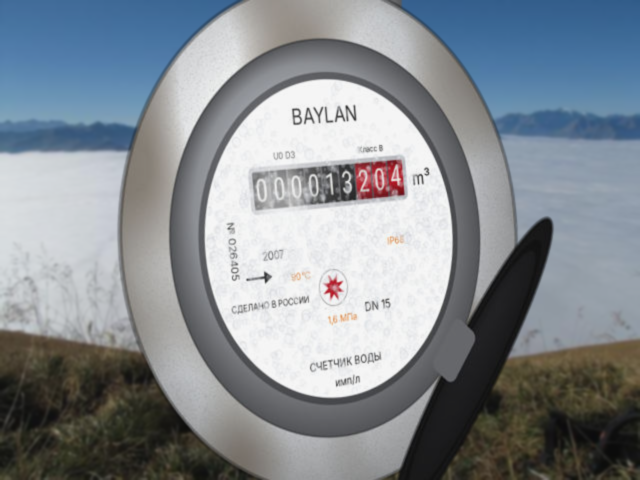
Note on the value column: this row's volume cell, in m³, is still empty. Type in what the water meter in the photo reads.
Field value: 13.204 m³
